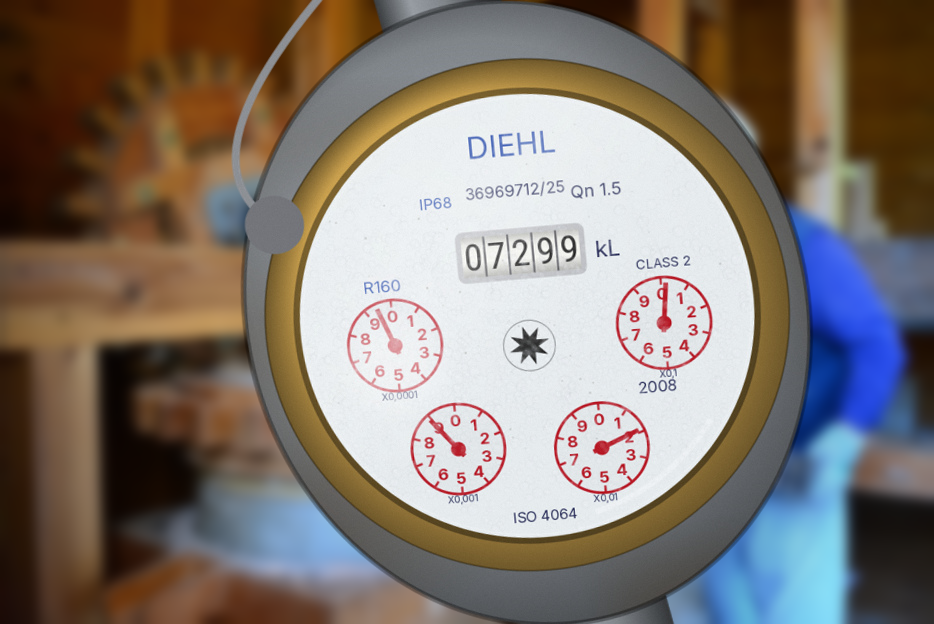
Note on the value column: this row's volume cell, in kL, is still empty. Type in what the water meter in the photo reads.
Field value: 7299.0189 kL
